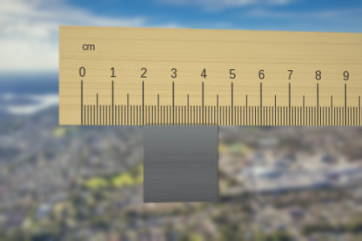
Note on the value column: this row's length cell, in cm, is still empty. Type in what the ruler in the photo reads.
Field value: 2.5 cm
